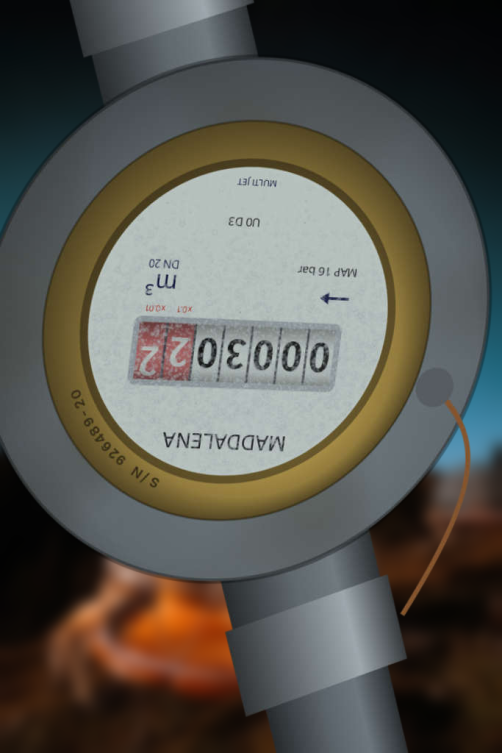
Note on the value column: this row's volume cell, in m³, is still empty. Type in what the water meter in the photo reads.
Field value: 30.22 m³
